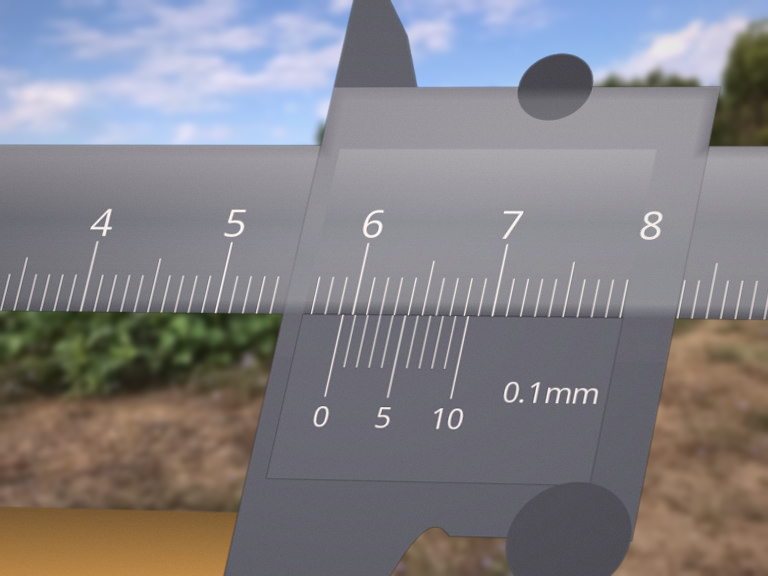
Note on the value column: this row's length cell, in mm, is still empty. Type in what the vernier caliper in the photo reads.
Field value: 59.3 mm
